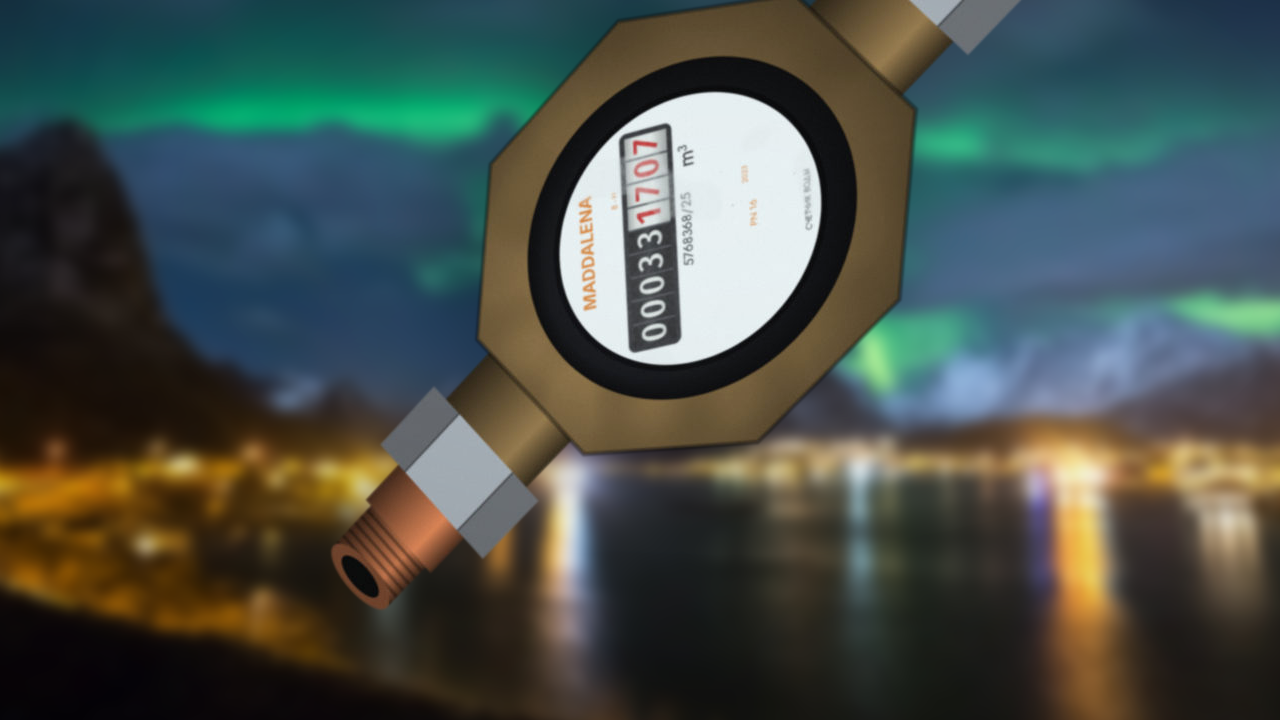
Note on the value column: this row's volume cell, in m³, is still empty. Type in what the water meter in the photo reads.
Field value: 33.1707 m³
